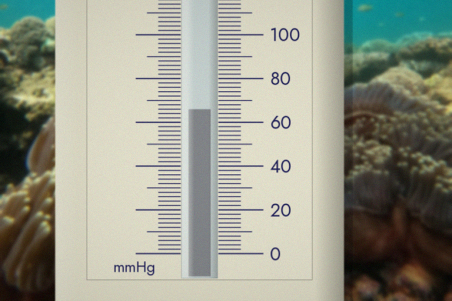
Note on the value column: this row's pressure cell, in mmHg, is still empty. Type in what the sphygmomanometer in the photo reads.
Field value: 66 mmHg
